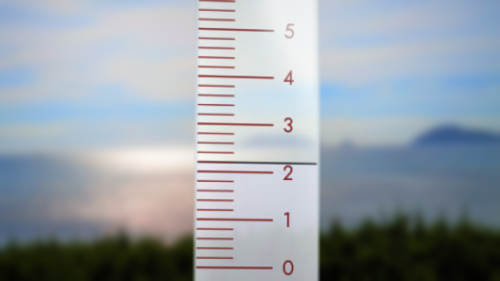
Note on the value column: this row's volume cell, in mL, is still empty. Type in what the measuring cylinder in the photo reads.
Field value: 2.2 mL
